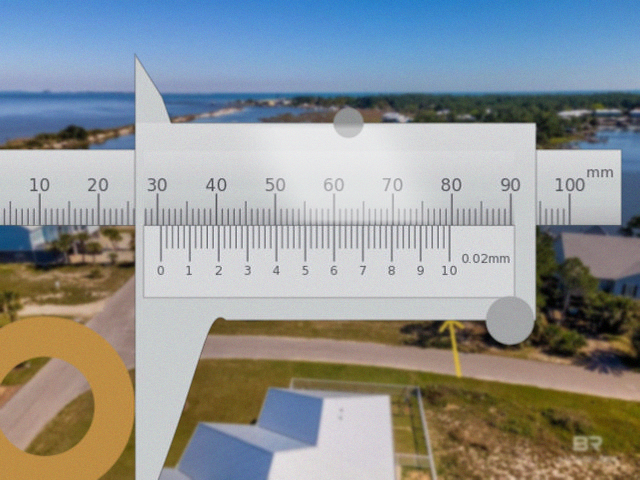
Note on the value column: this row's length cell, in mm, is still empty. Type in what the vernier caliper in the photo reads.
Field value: 30.6 mm
